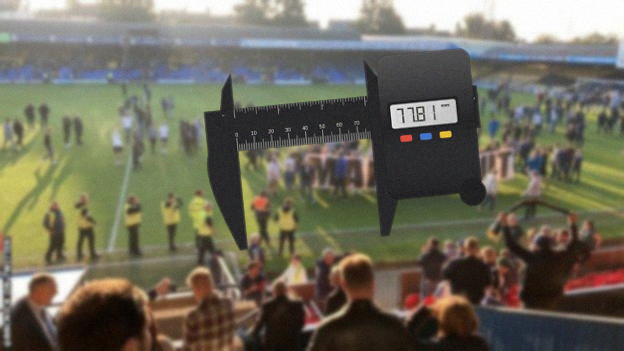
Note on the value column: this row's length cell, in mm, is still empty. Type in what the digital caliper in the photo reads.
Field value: 77.81 mm
